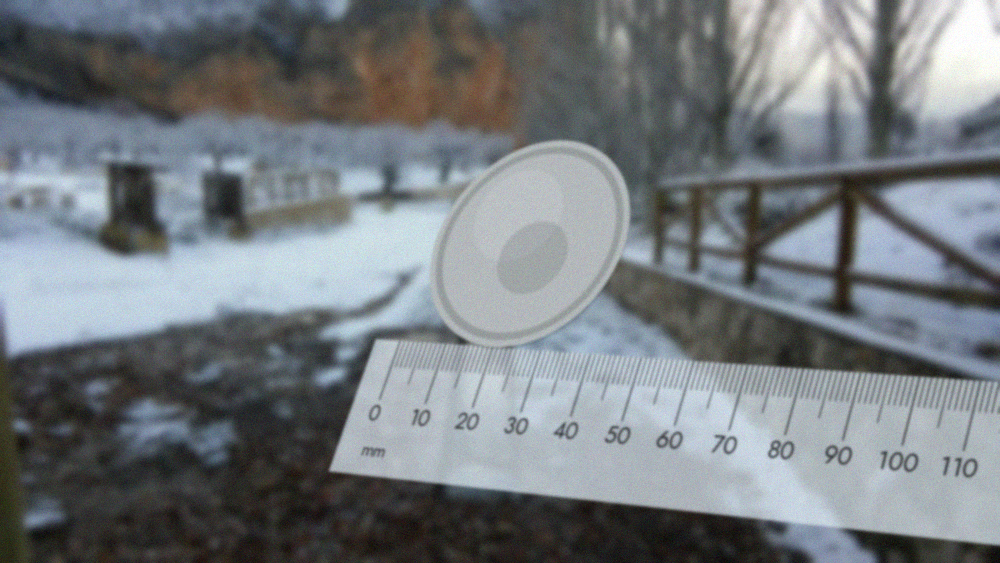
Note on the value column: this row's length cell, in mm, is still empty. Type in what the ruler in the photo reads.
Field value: 40 mm
